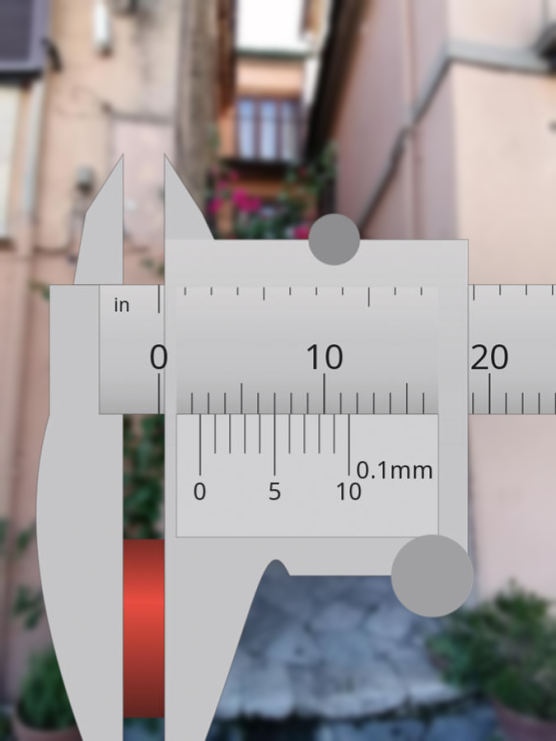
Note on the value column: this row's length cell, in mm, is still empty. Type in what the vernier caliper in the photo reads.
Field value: 2.5 mm
